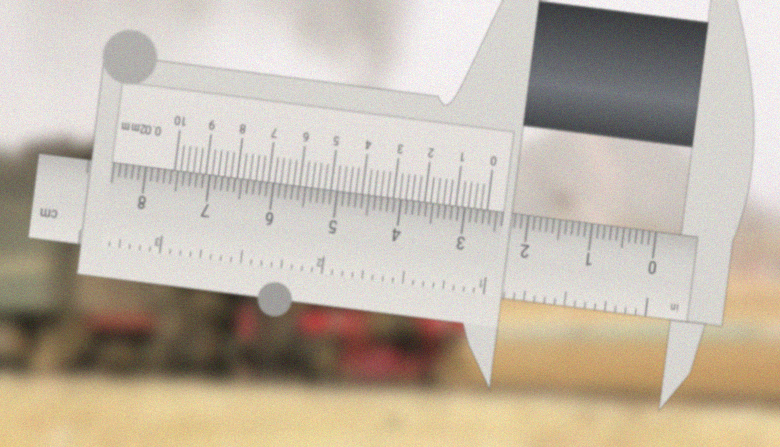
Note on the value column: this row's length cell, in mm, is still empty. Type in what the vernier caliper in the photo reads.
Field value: 26.5 mm
